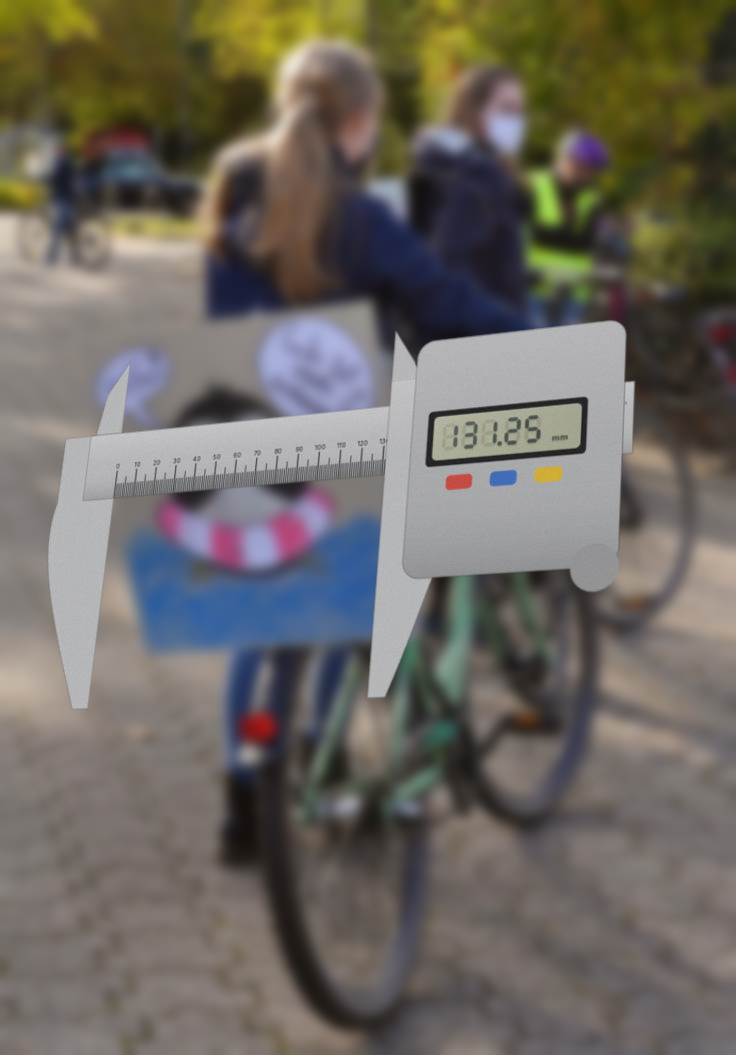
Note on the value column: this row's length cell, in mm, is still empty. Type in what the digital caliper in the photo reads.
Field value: 131.25 mm
